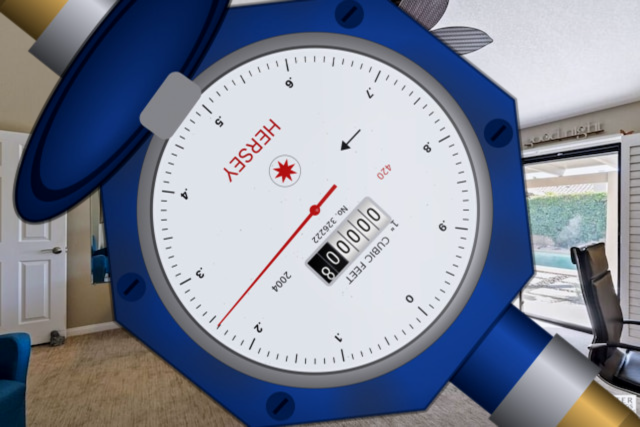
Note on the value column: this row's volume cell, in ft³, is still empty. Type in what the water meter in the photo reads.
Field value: 8.24 ft³
